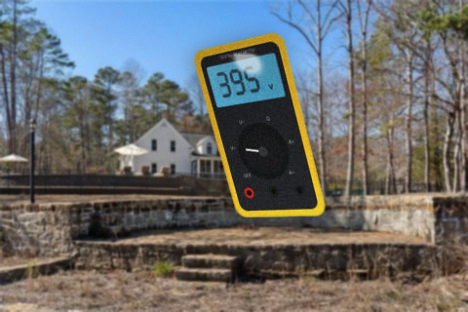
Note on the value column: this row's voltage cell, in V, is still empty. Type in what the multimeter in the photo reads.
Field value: 395 V
